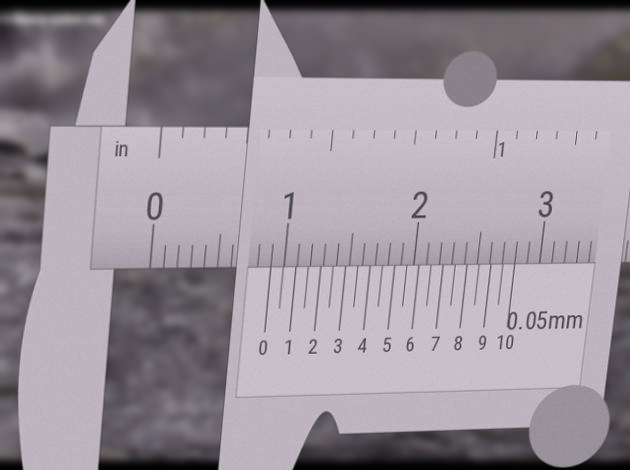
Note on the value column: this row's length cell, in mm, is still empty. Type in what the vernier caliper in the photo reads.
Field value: 9.0 mm
